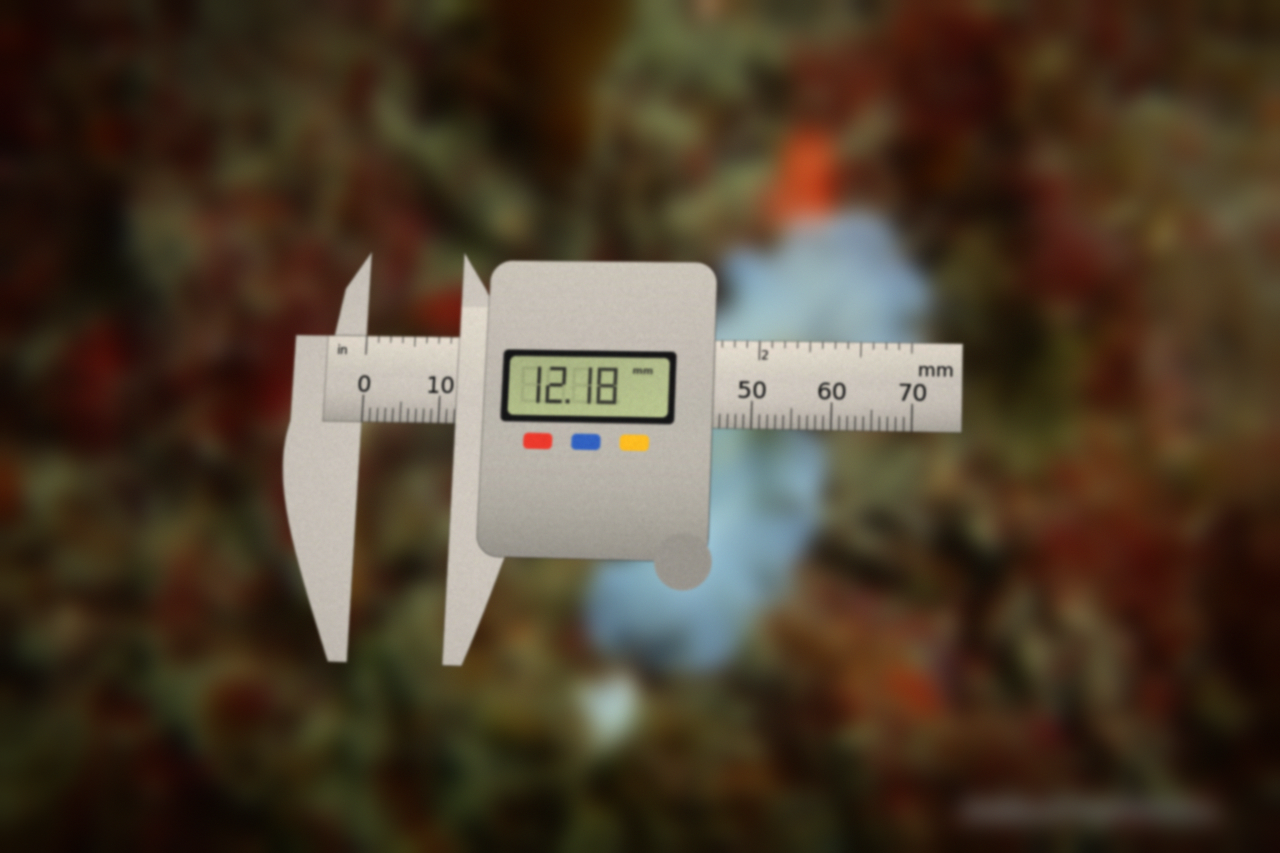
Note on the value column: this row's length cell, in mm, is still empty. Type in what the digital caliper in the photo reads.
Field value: 12.18 mm
